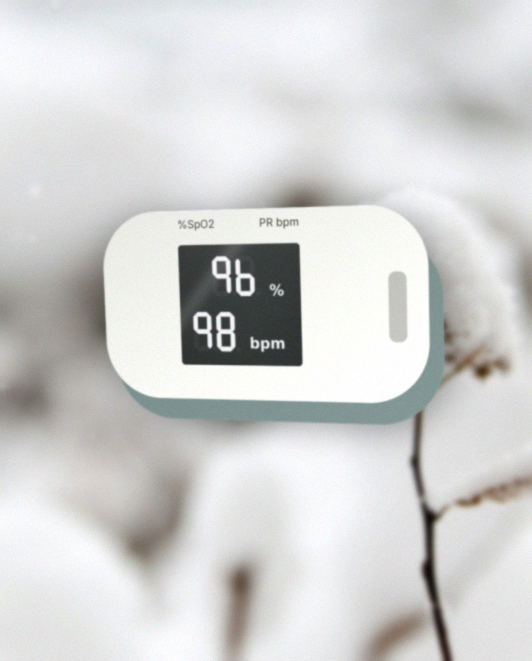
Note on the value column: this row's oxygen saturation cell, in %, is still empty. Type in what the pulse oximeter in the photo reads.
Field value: 96 %
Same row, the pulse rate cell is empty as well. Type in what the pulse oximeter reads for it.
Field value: 98 bpm
